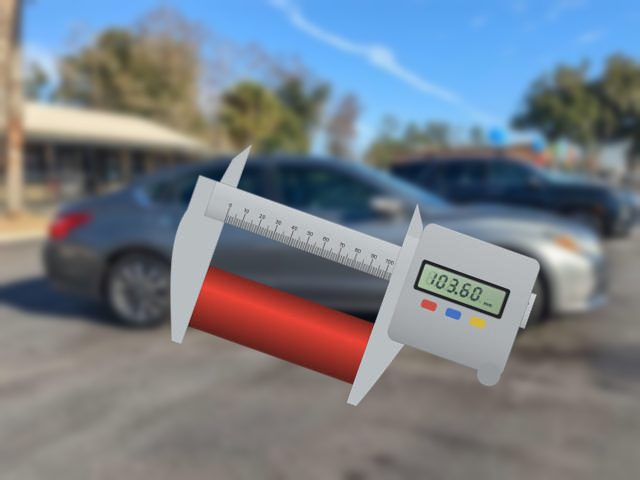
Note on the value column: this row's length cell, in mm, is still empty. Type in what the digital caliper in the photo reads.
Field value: 103.60 mm
